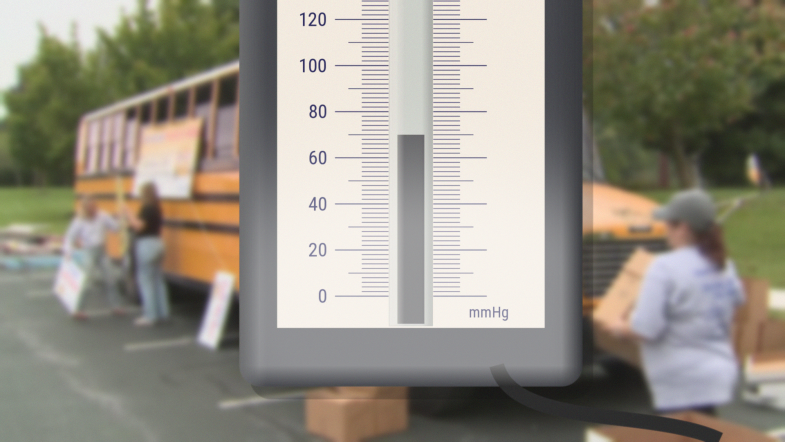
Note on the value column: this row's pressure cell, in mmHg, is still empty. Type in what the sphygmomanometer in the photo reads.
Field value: 70 mmHg
